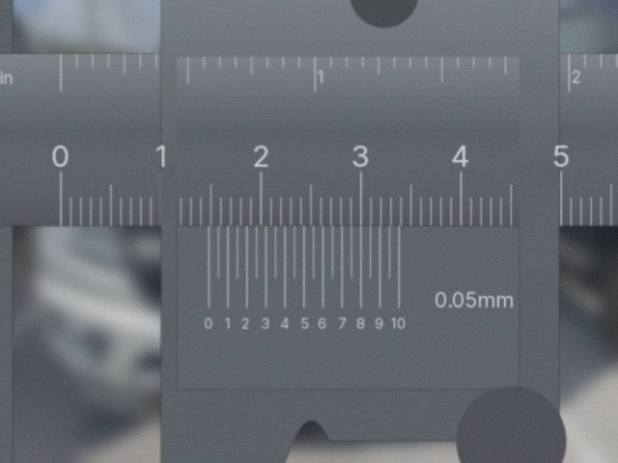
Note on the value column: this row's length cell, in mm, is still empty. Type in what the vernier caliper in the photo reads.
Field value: 14.8 mm
